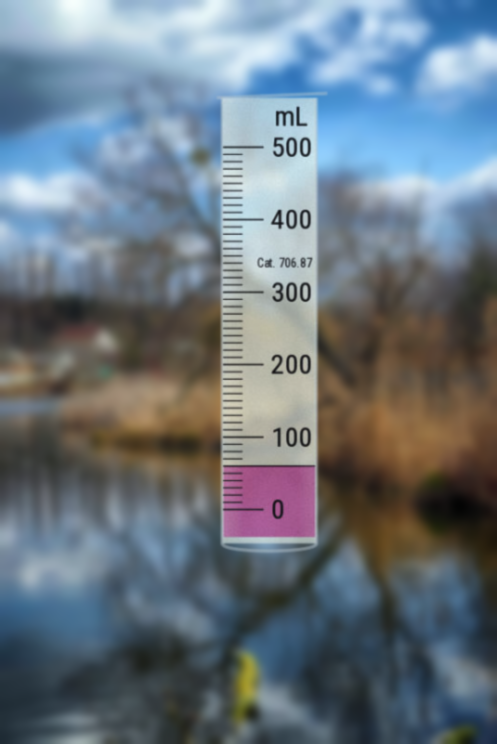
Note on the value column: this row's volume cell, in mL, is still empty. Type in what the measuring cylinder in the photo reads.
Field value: 60 mL
